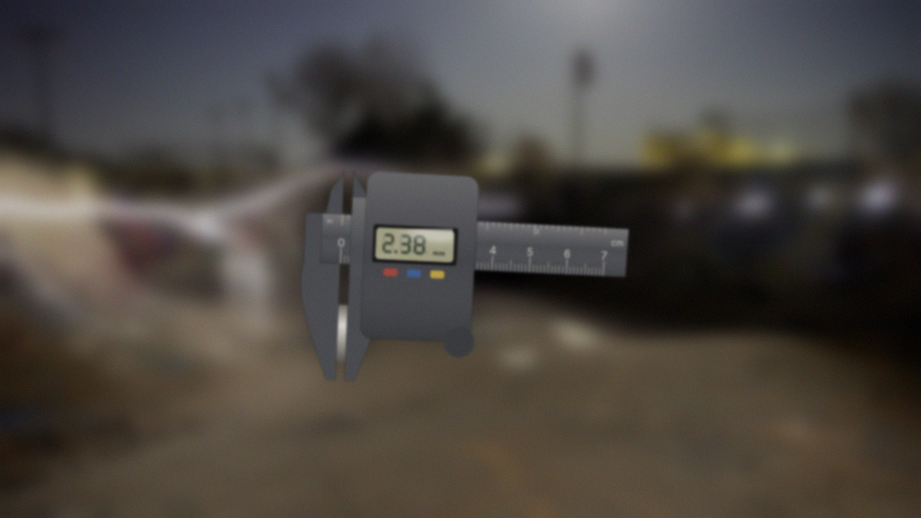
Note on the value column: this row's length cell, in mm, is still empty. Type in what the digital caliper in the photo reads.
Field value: 2.38 mm
